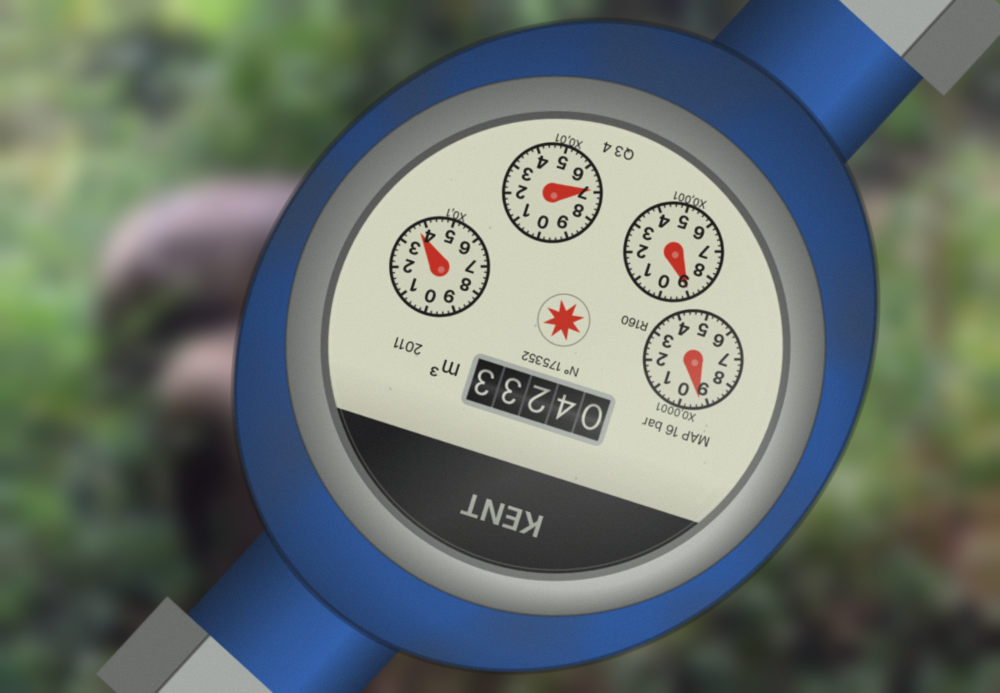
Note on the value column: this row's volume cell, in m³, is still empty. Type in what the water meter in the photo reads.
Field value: 4233.3689 m³
